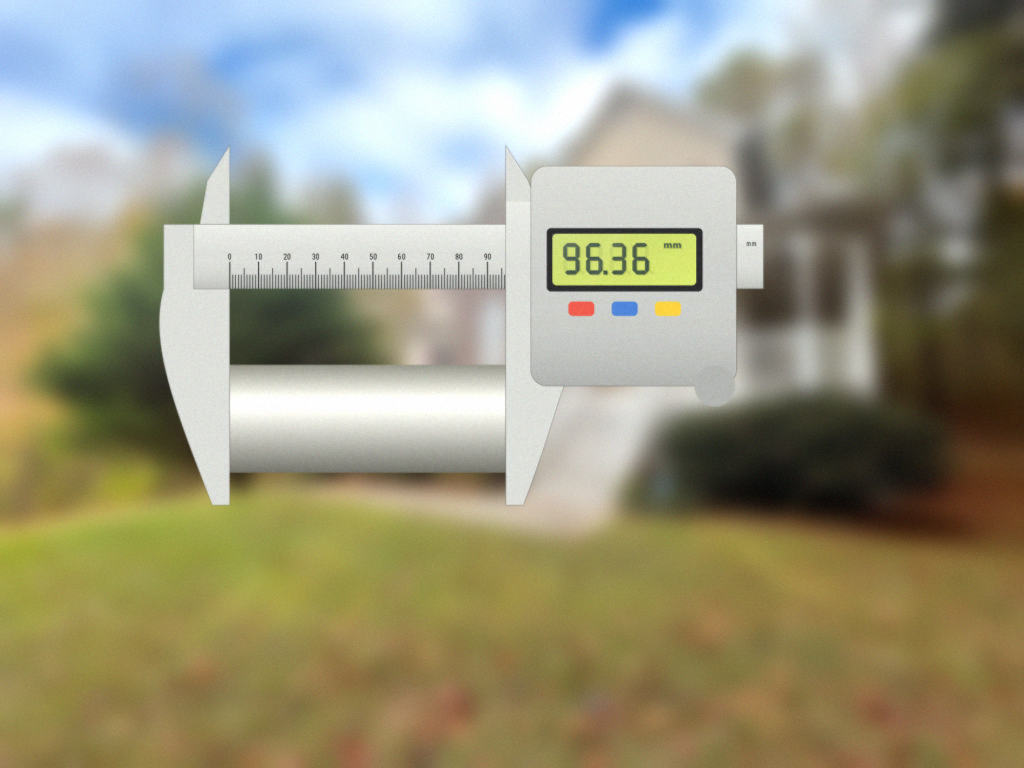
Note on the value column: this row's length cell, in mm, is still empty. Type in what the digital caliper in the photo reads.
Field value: 96.36 mm
